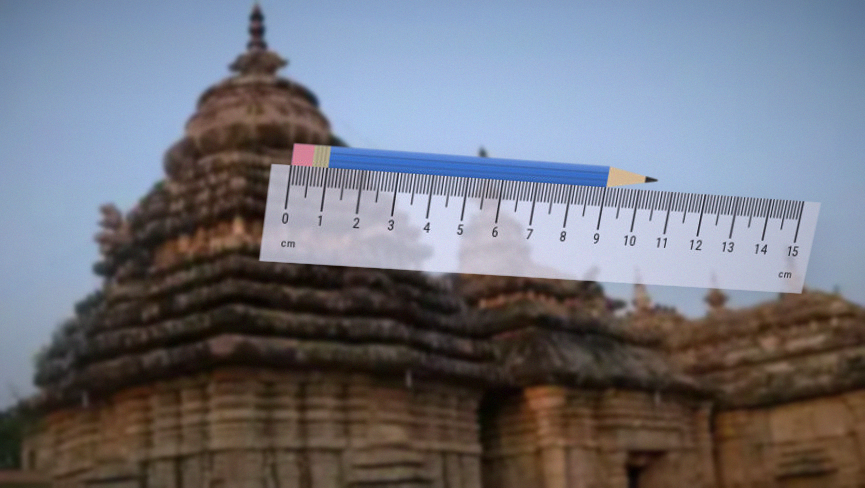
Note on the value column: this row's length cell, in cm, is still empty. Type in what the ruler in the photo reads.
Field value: 10.5 cm
